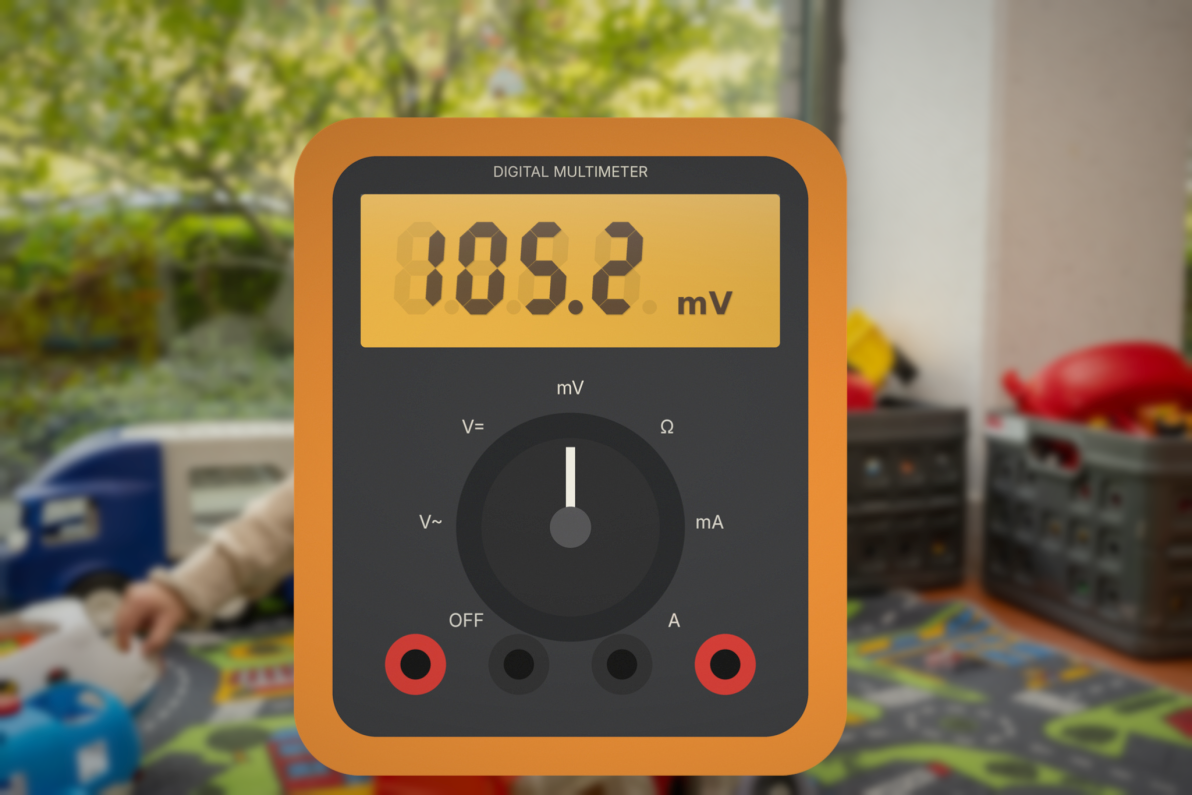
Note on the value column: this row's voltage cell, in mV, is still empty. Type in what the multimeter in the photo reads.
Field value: 105.2 mV
